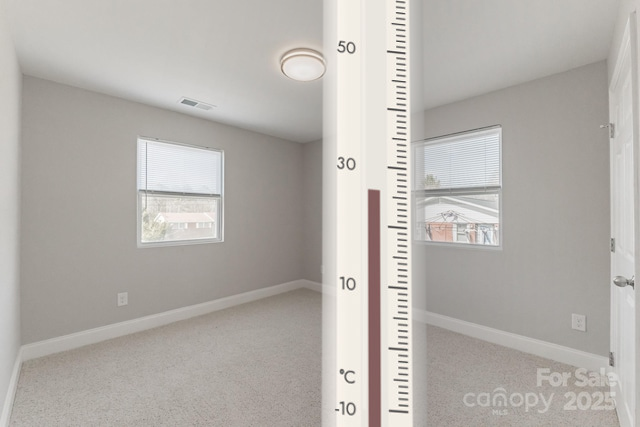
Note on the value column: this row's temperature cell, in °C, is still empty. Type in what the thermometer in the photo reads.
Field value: 26 °C
